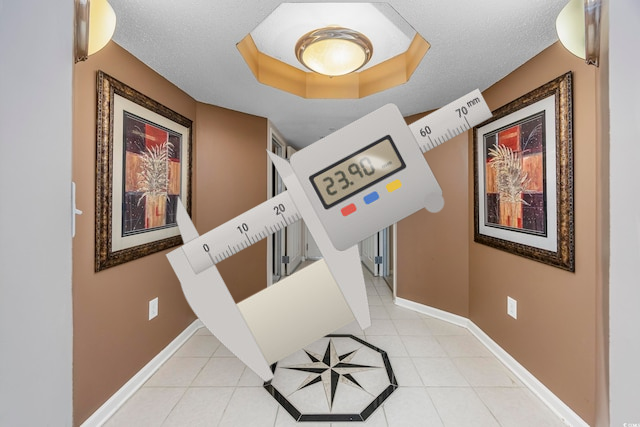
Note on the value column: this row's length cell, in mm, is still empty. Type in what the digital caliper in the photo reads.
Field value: 23.90 mm
